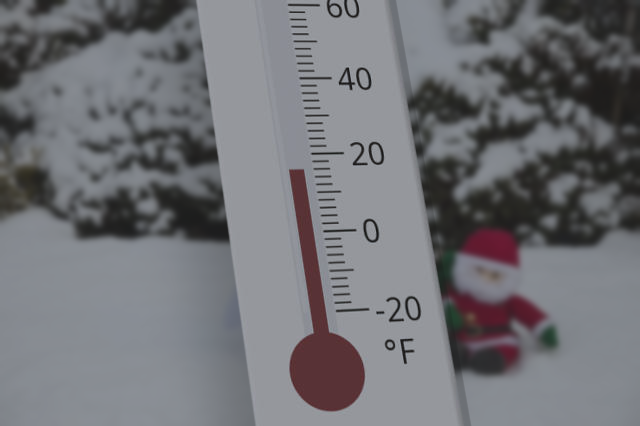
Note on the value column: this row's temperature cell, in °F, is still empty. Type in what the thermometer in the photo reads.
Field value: 16 °F
